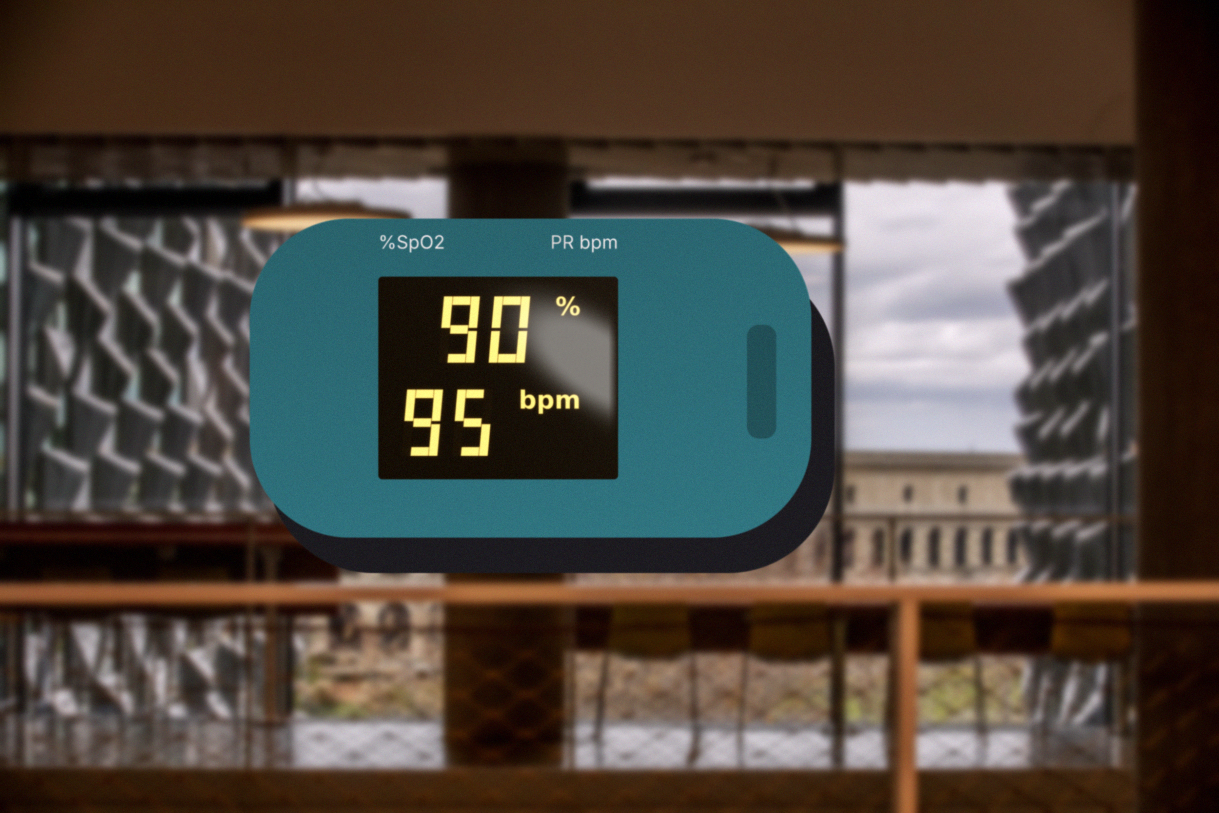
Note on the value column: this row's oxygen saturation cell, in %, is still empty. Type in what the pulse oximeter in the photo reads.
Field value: 90 %
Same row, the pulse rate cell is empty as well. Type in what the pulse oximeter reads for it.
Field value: 95 bpm
